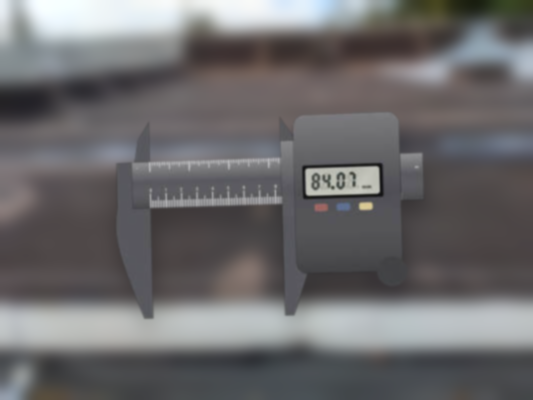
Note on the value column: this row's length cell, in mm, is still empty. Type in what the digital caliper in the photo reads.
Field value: 84.07 mm
